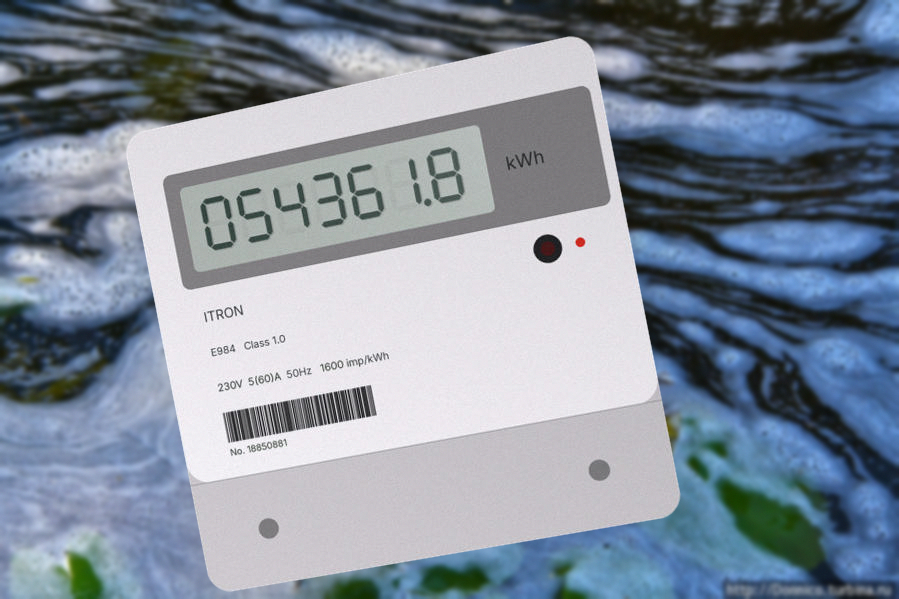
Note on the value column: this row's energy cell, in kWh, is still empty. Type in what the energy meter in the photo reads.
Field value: 54361.8 kWh
